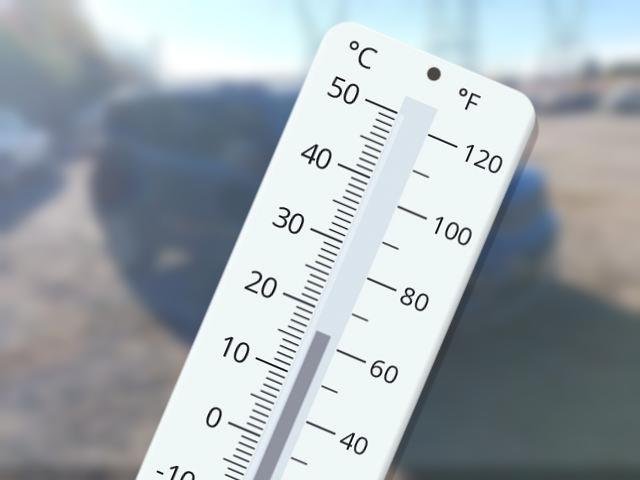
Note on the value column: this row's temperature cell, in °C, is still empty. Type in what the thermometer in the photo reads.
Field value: 17 °C
